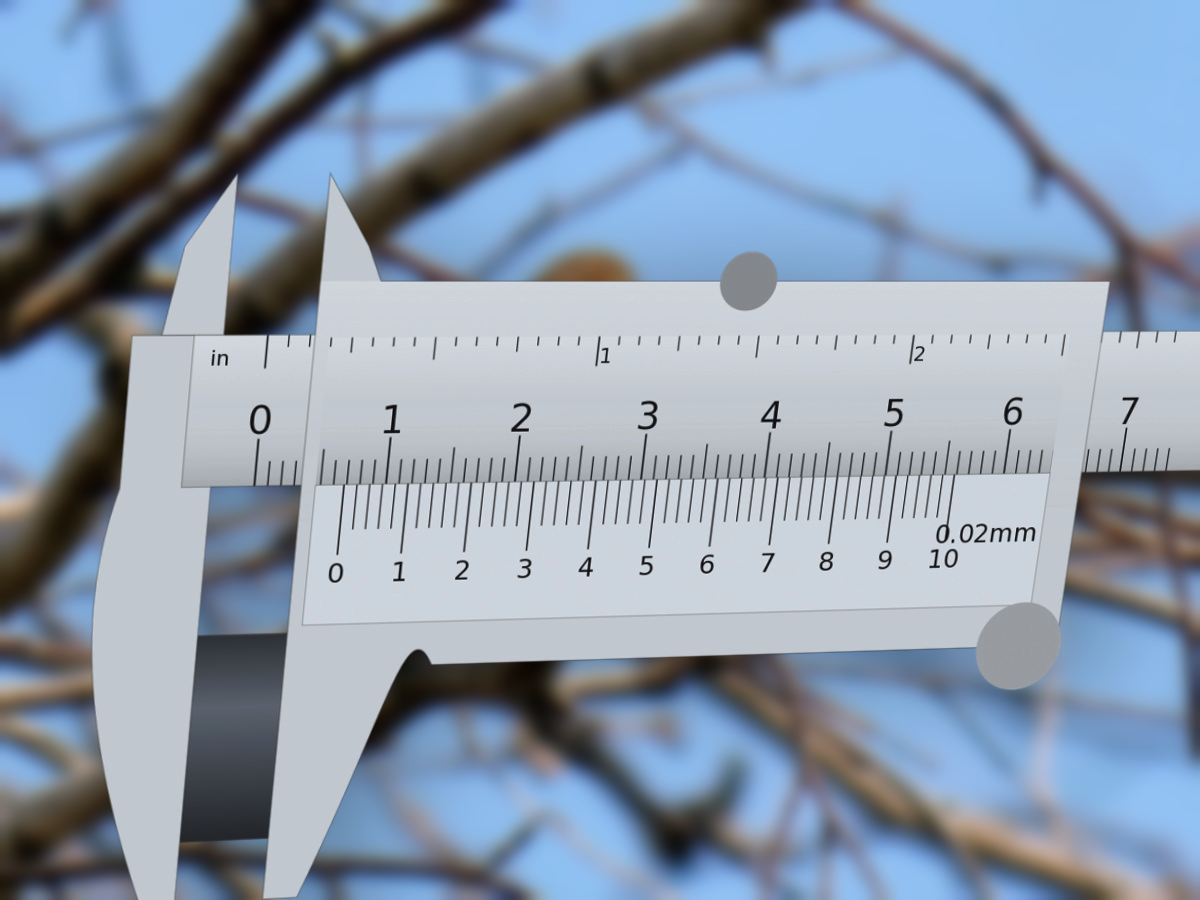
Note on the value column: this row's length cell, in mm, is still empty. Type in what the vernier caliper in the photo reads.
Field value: 6.8 mm
